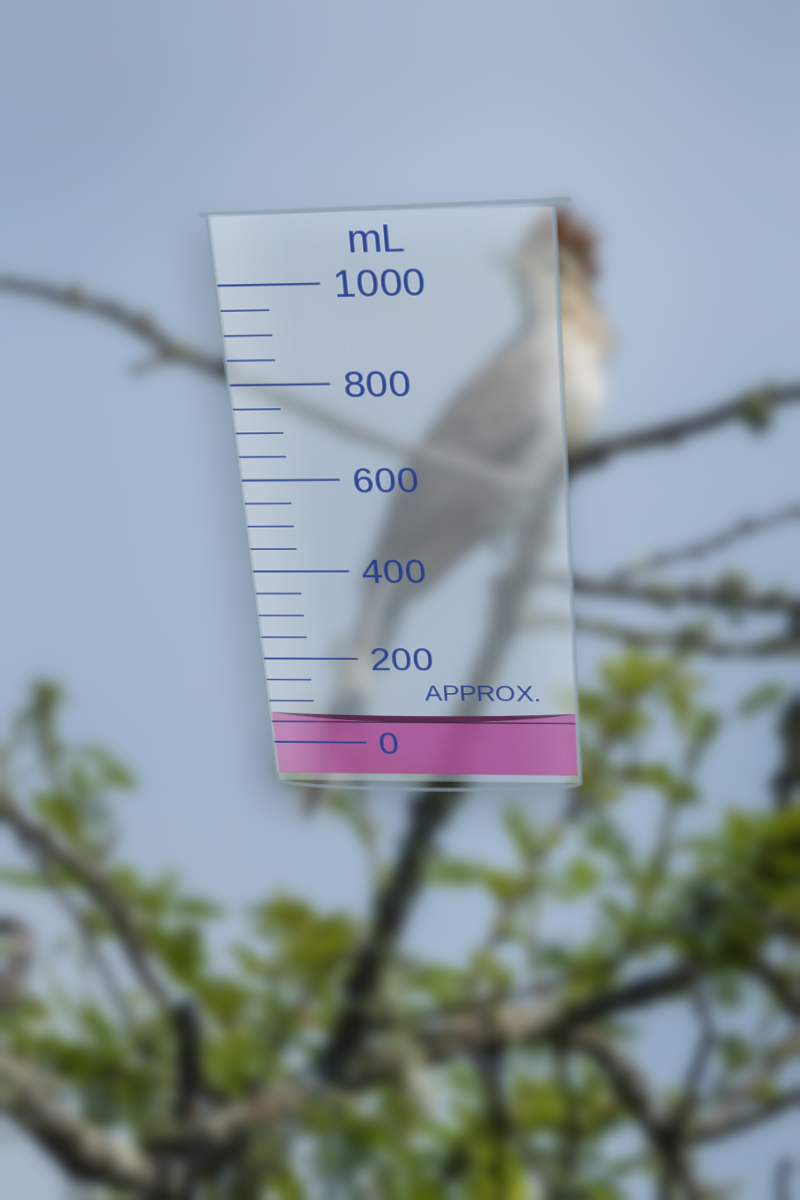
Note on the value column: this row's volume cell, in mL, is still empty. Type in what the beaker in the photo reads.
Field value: 50 mL
